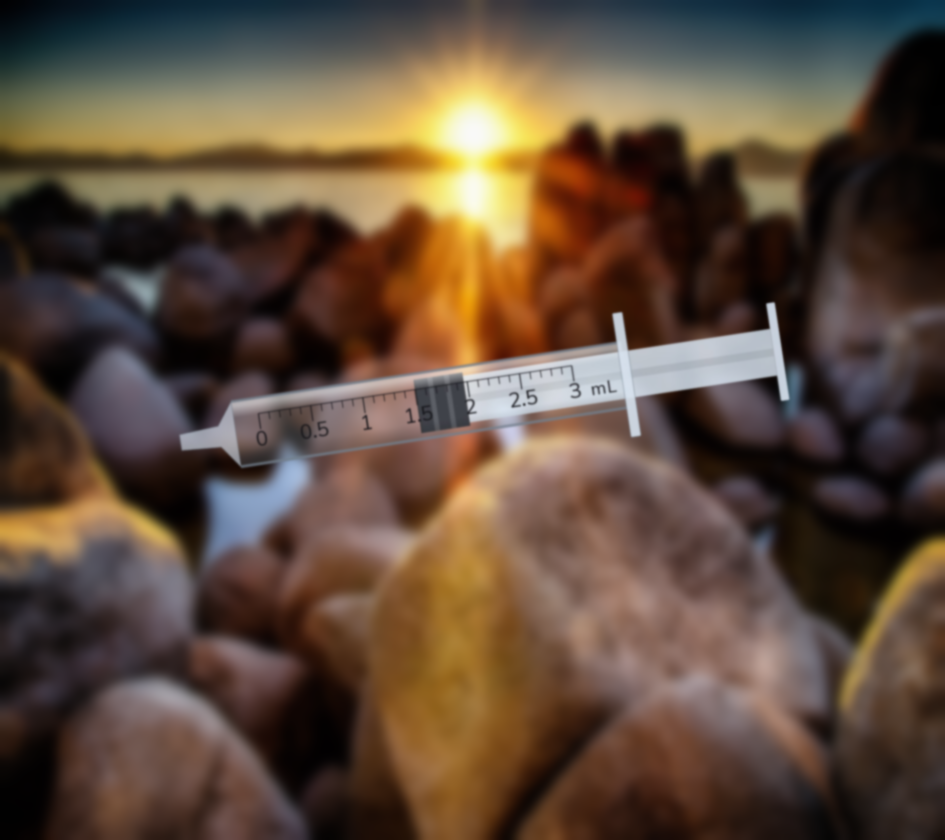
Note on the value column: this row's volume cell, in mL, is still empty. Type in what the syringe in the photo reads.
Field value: 1.5 mL
